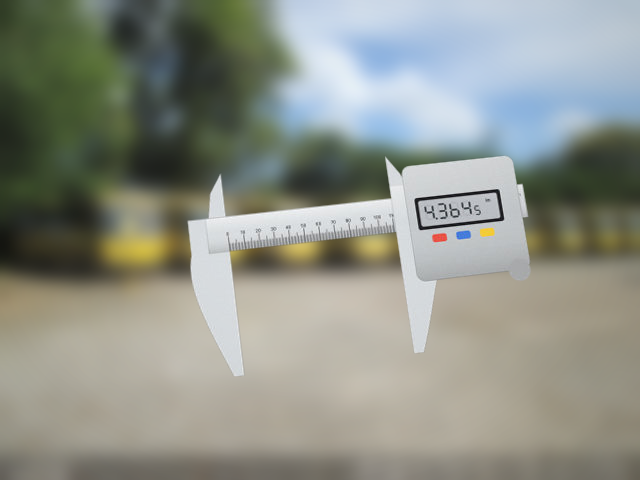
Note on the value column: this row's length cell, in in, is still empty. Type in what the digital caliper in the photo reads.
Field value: 4.3645 in
